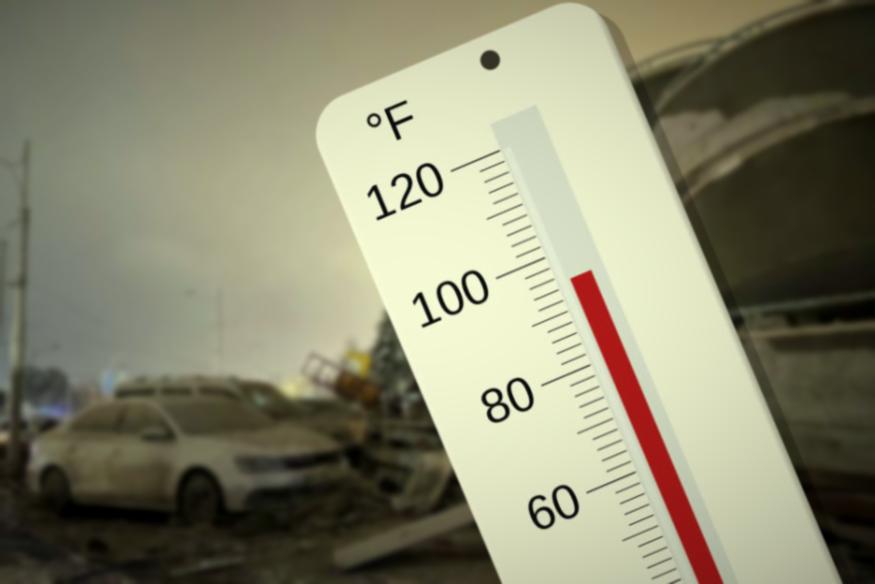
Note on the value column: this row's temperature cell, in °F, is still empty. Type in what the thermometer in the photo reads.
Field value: 95 °F
